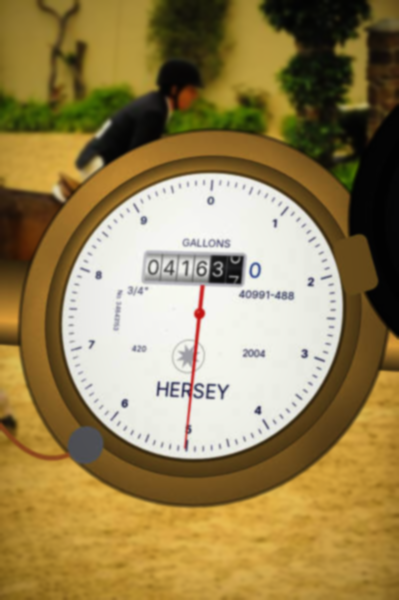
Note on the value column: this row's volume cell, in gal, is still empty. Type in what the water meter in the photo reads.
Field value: 416365.0 gal
